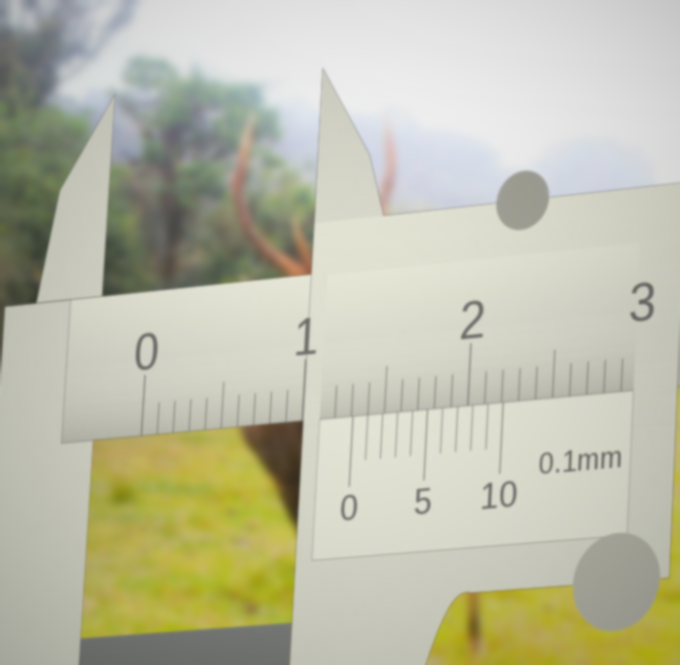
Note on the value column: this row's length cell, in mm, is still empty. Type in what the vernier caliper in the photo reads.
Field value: 13.1 mm
